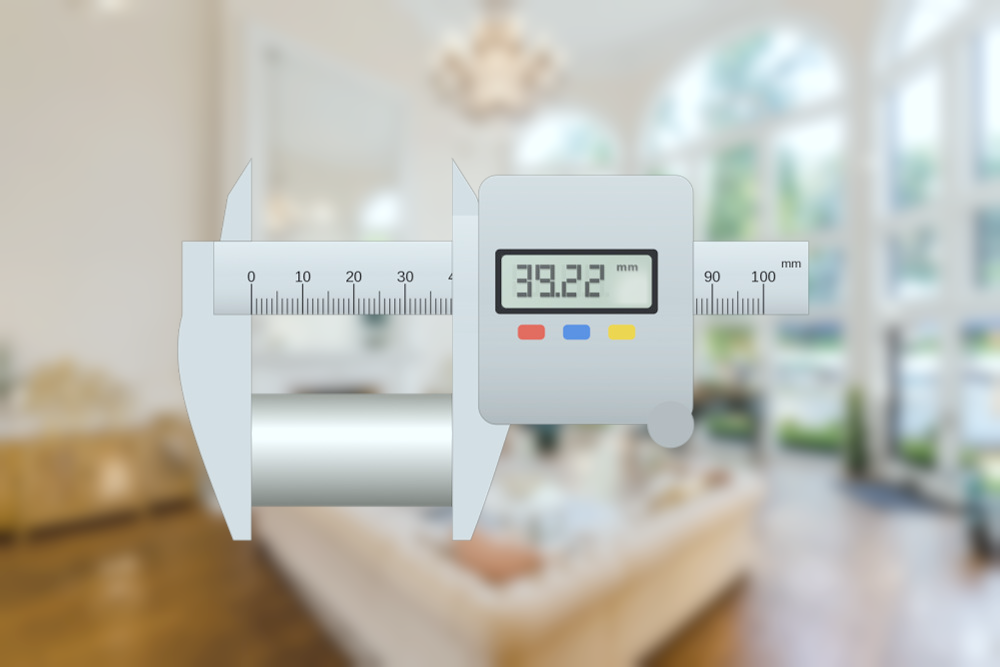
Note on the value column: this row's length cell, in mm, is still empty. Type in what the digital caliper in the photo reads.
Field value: 39.22 mm
